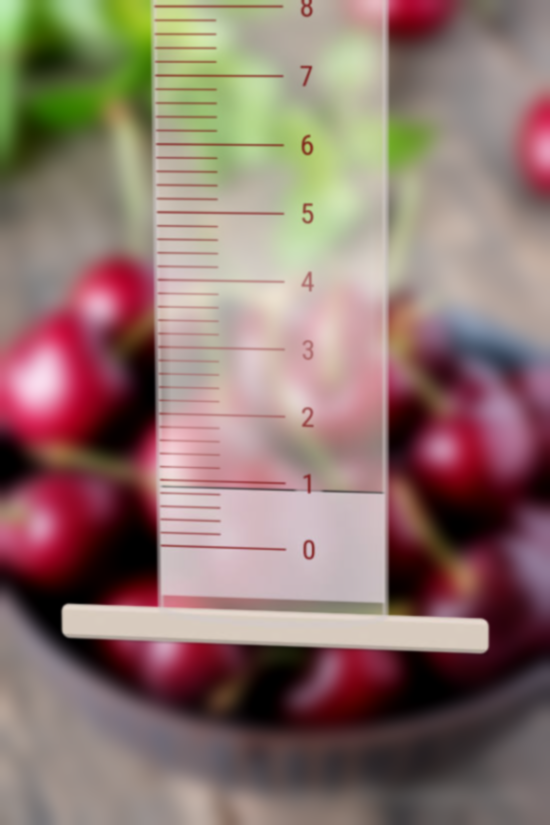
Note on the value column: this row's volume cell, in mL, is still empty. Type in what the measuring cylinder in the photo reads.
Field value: 0.9 mL
